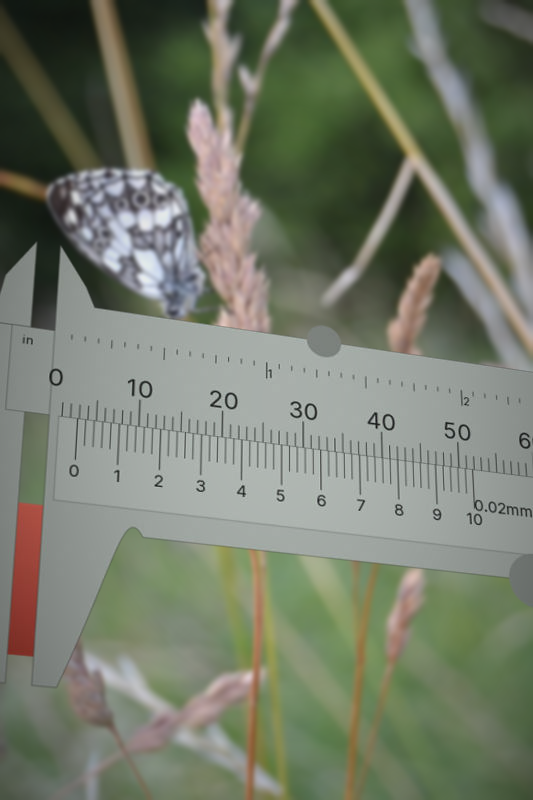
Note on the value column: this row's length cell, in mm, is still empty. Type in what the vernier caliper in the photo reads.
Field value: 2.8 mm
